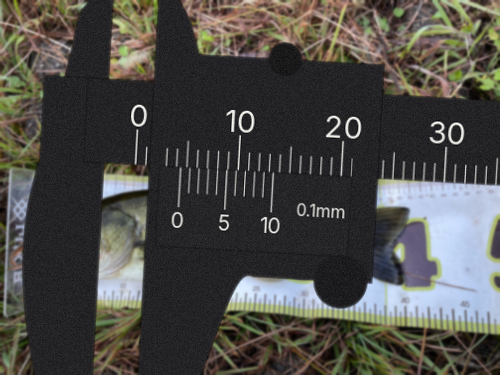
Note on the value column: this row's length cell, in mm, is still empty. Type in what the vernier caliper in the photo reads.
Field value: 4.4 mm
